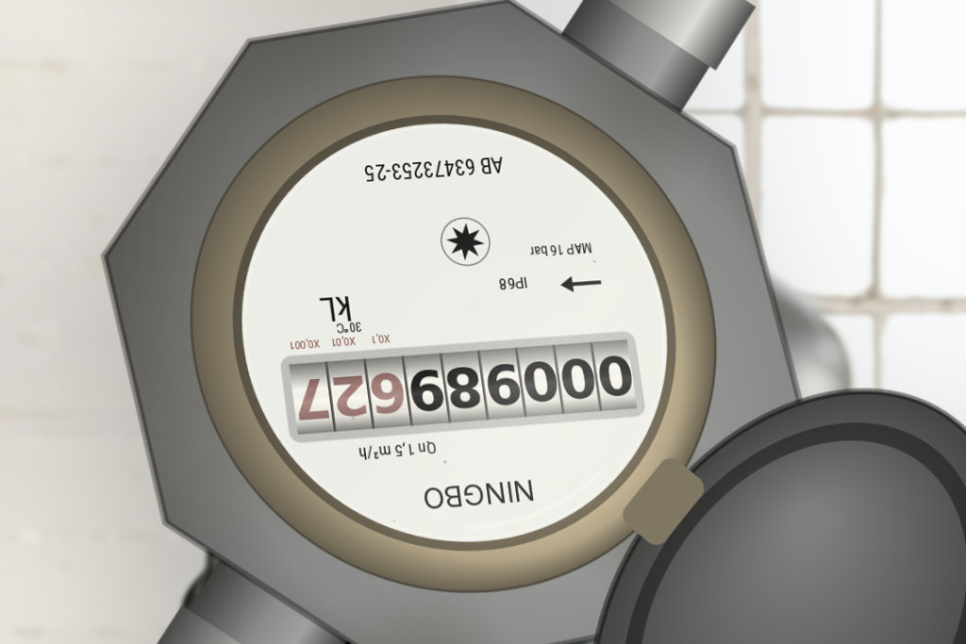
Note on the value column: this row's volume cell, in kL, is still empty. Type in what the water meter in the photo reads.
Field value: 989.627 kL
